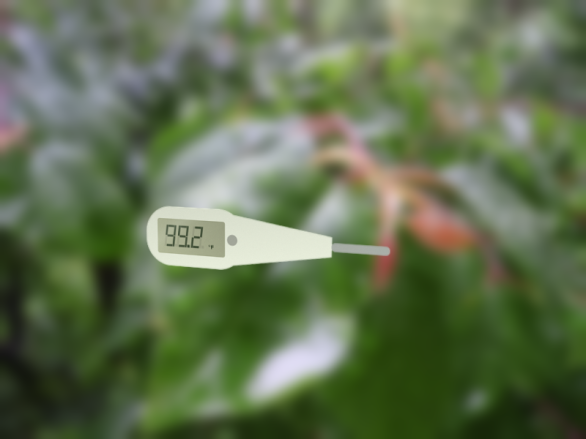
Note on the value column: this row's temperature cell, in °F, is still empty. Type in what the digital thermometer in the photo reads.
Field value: 99.2 °F
